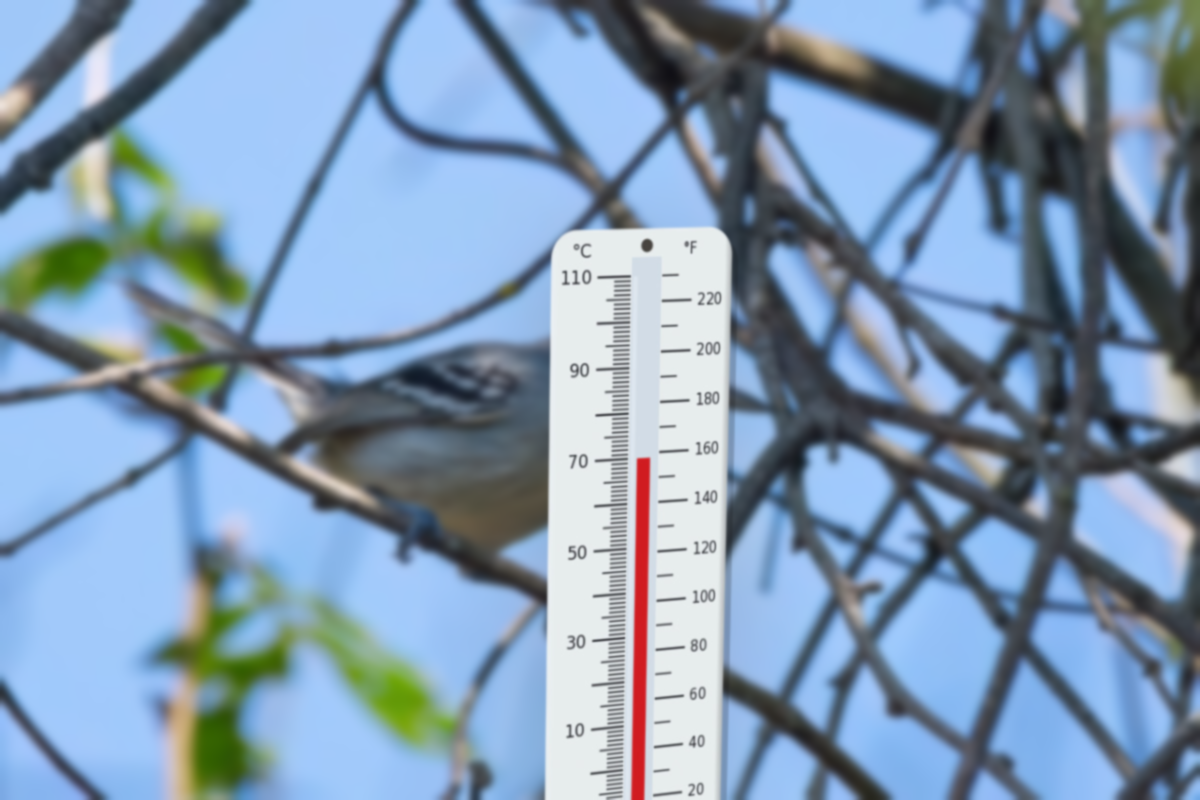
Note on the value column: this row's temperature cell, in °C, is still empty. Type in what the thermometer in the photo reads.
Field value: 70 °C
